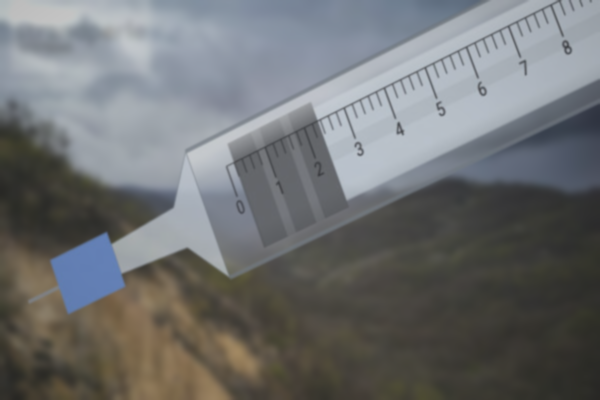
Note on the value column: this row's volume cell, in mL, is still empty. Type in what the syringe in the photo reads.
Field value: 0.2 mL
